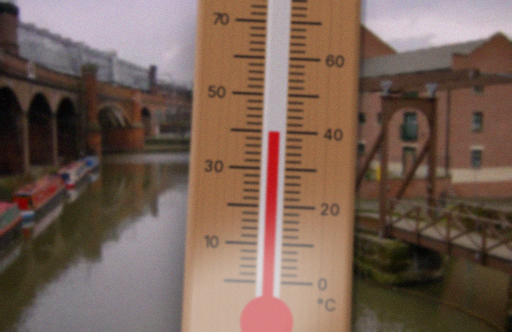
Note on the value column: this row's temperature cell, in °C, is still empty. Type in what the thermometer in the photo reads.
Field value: 40 °C
